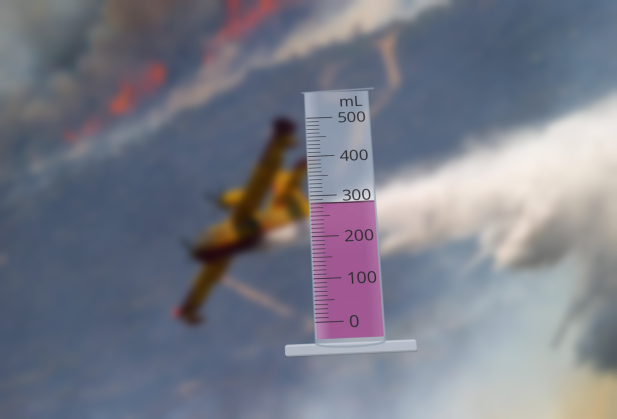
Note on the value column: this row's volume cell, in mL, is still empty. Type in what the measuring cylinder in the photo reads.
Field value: 280 mL
